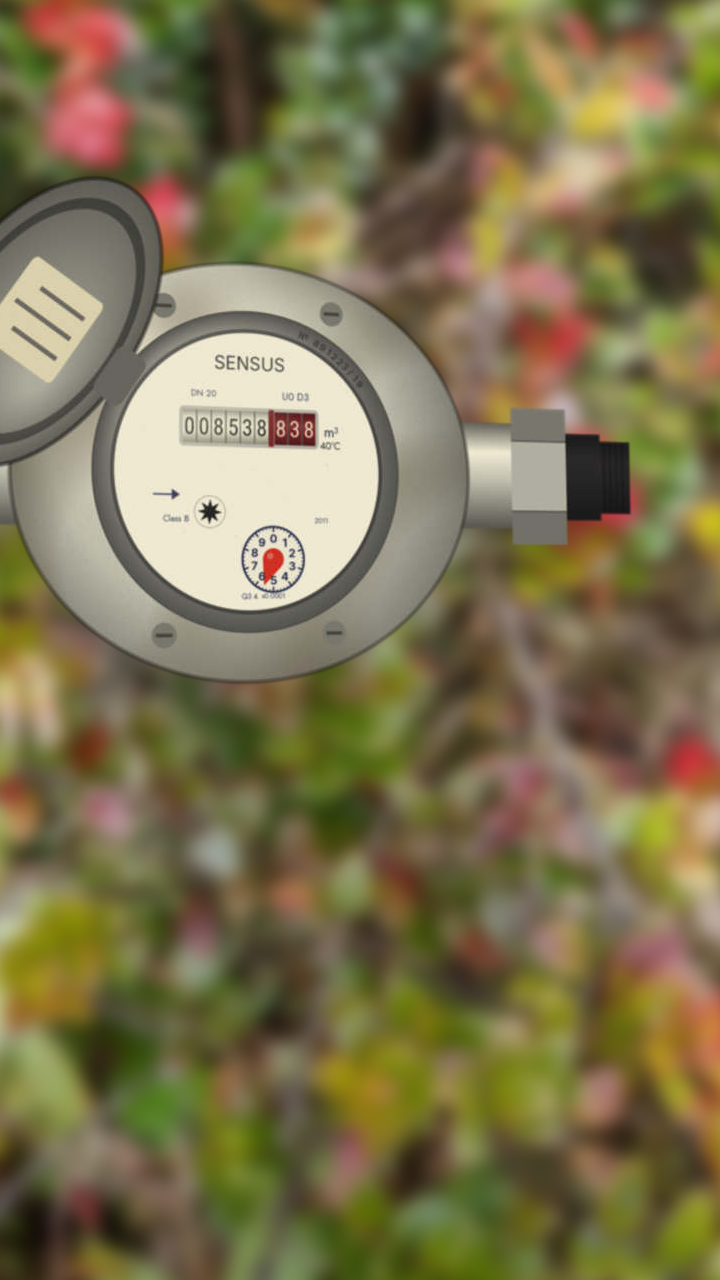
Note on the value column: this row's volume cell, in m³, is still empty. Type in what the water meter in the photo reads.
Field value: 8538.8385 m³
